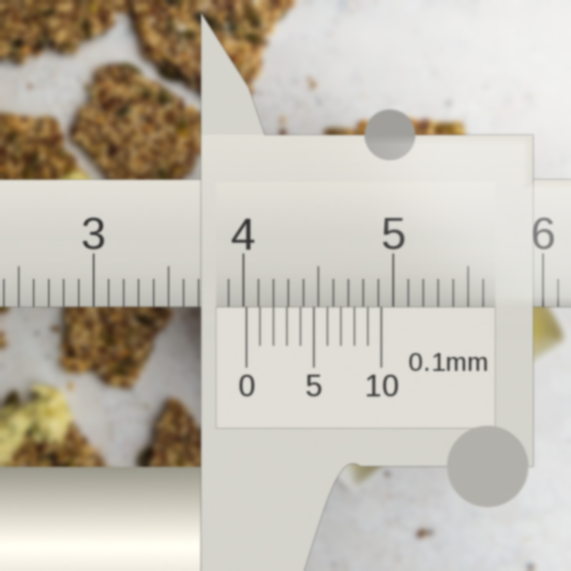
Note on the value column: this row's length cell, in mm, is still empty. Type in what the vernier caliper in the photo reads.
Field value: 40.2 mm
